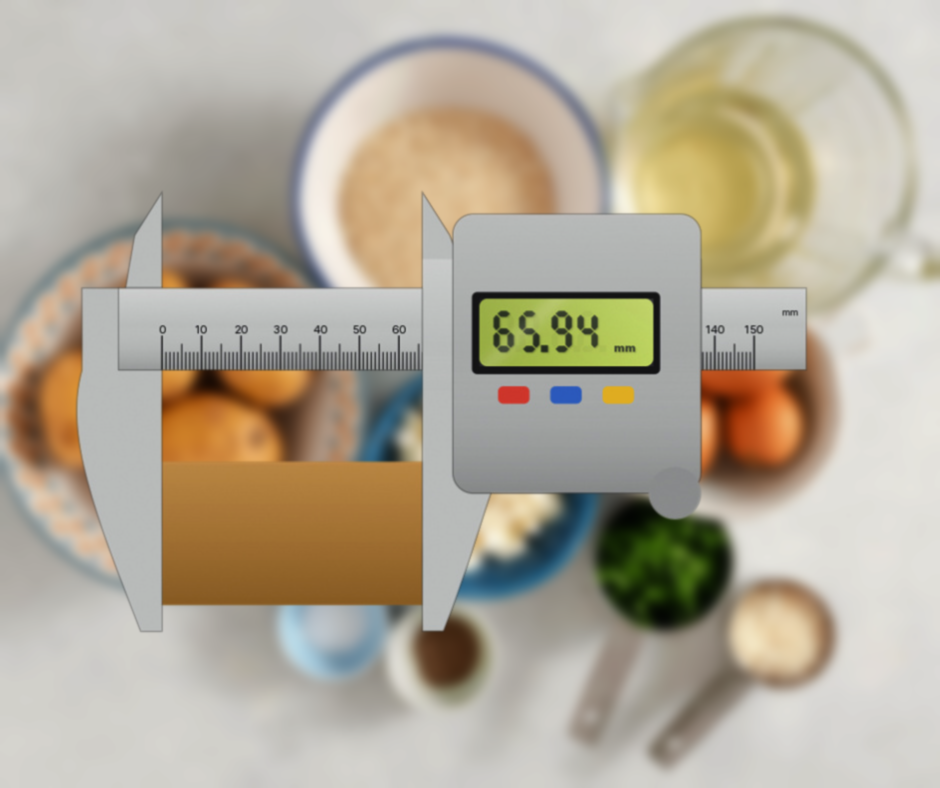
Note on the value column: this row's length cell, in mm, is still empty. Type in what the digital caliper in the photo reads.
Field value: 65.94 mm
